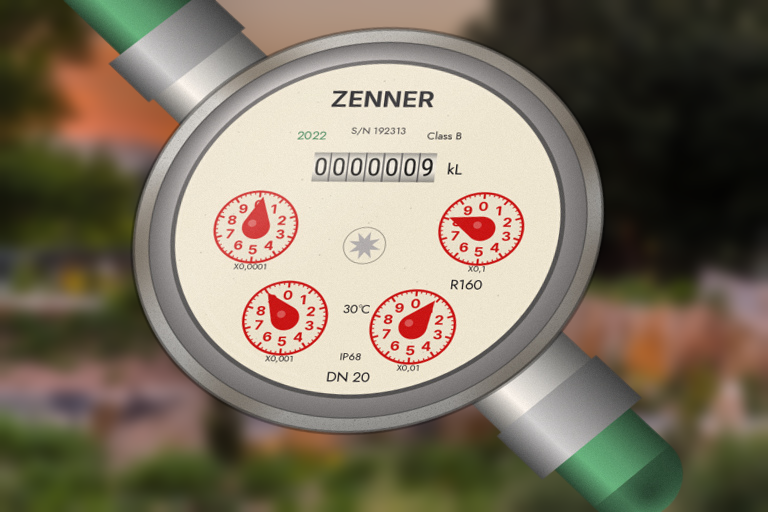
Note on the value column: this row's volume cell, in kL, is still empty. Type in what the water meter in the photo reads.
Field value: 9.8090 kL
